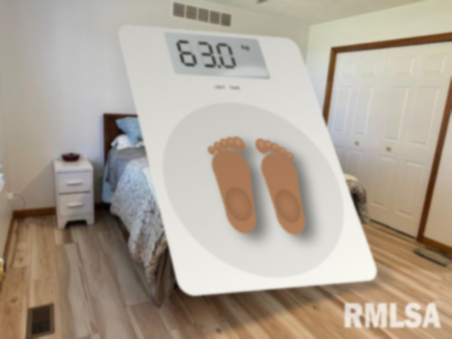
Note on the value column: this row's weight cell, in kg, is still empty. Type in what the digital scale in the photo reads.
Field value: 63.0 kg
